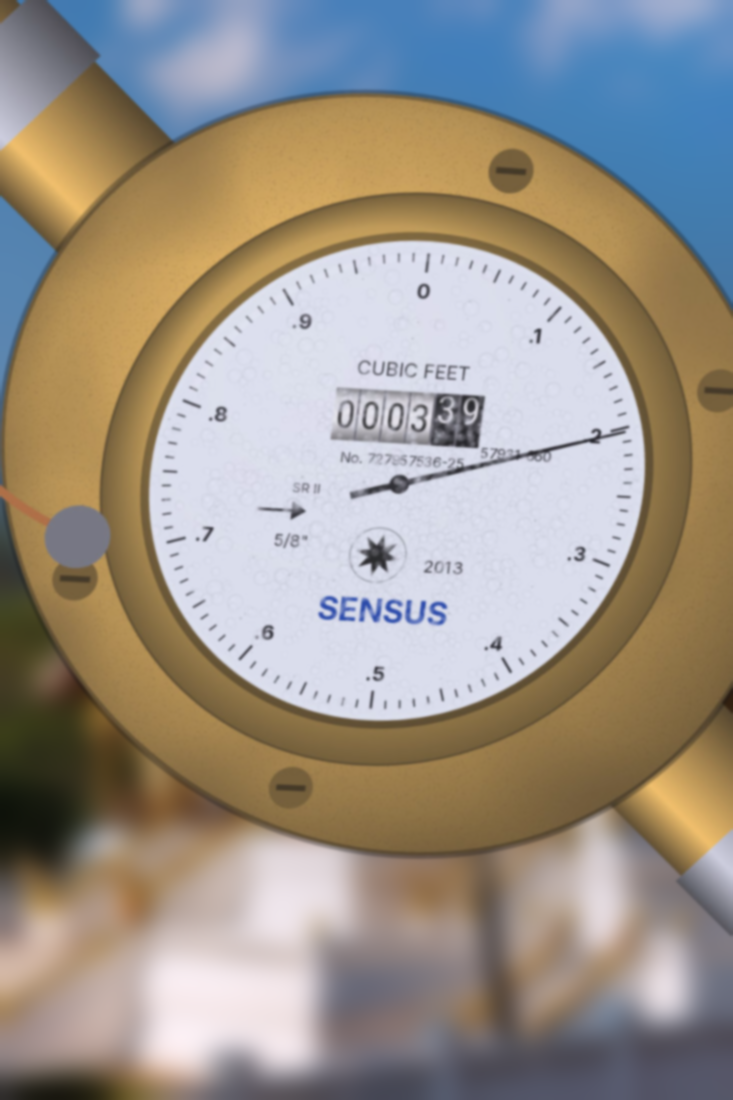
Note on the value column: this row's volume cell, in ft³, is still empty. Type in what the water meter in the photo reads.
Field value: 339.20 ft³
